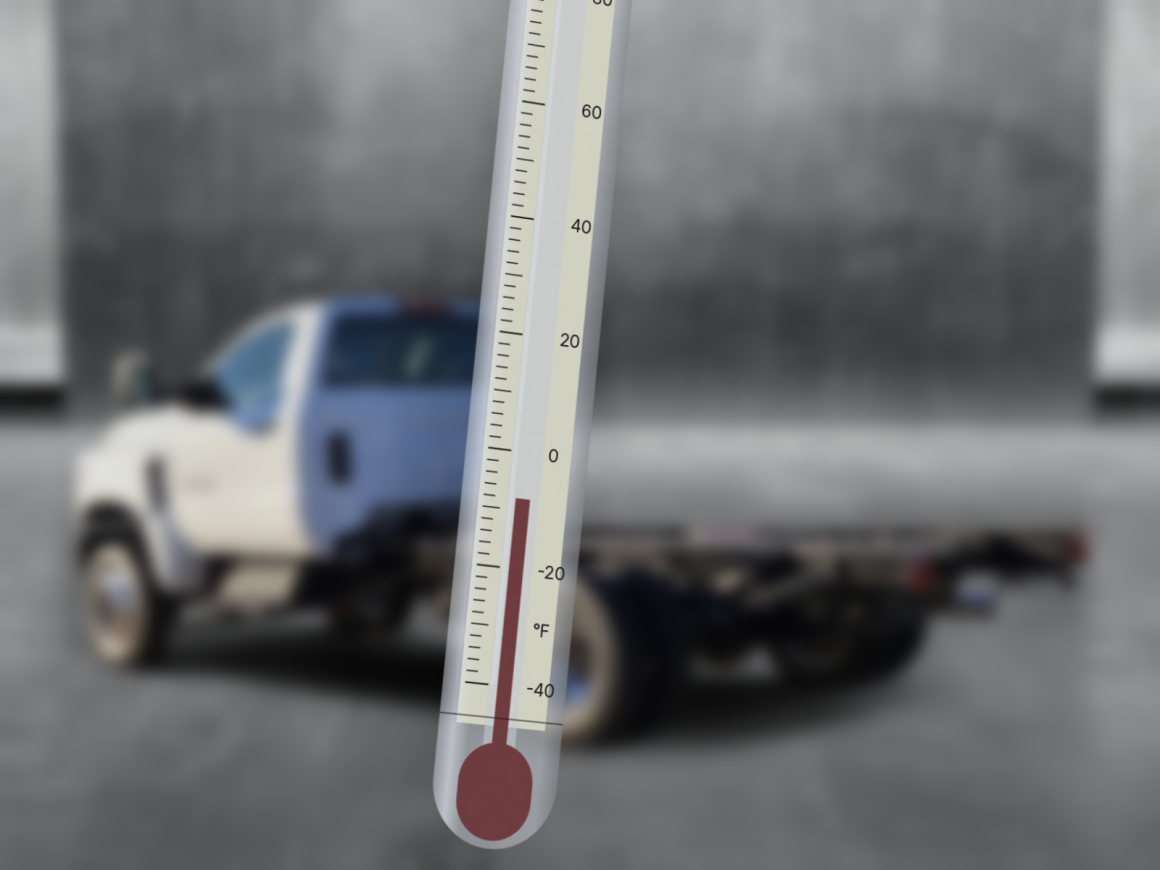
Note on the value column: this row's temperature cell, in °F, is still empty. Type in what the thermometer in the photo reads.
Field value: -8 °F
